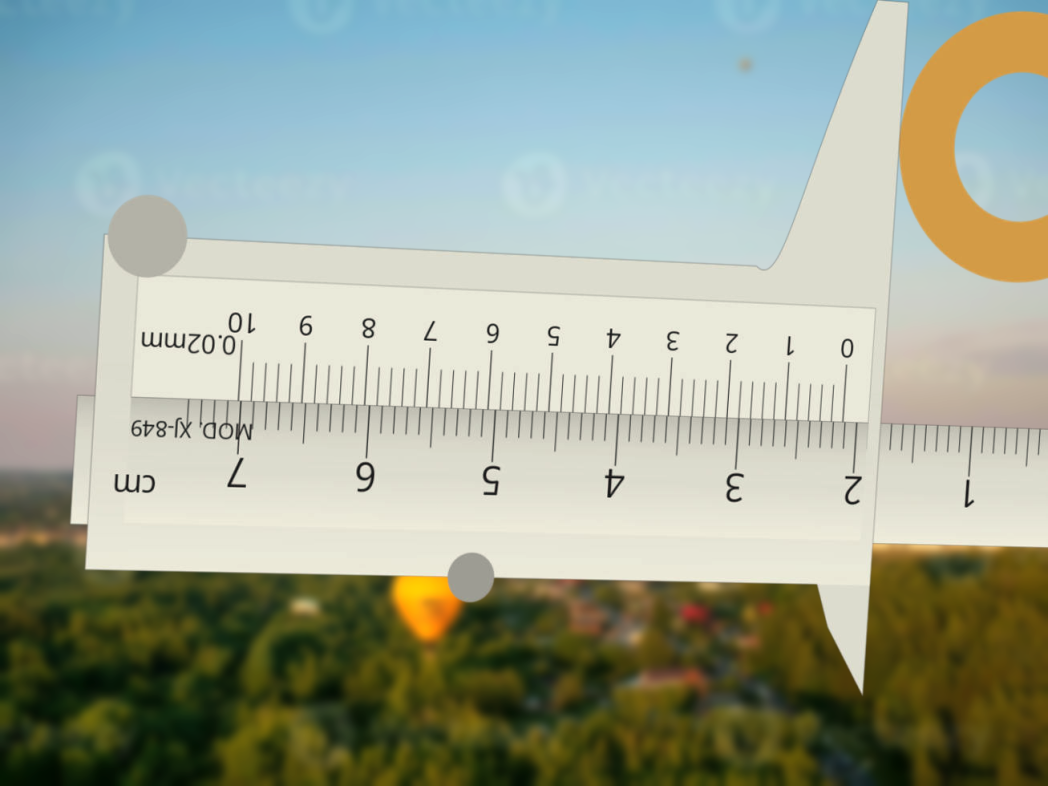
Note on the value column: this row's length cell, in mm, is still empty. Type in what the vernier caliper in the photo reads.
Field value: 21.2 mm
